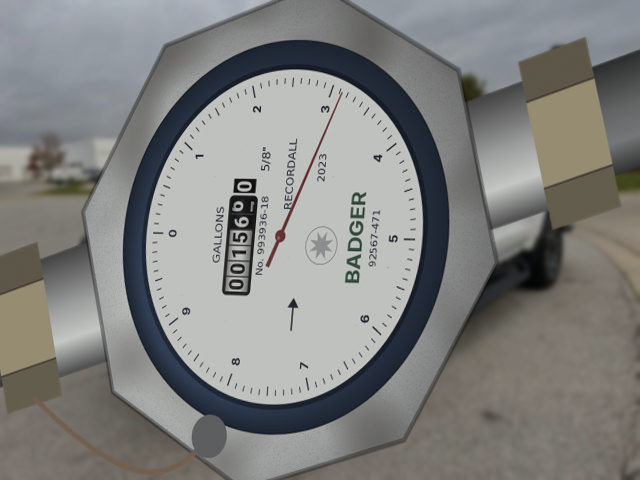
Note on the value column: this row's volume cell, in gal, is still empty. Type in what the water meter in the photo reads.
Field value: 15663.1 gal
